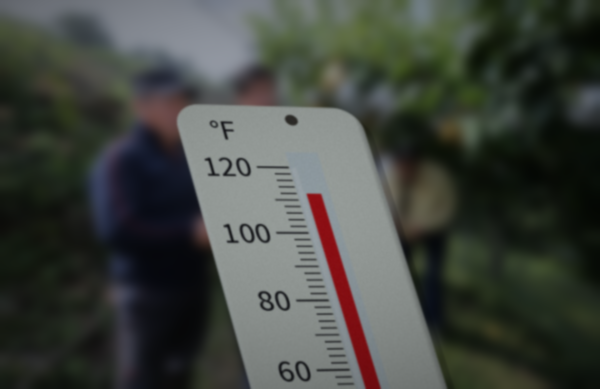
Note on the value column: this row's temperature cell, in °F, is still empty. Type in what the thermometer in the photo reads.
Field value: 112 °F
